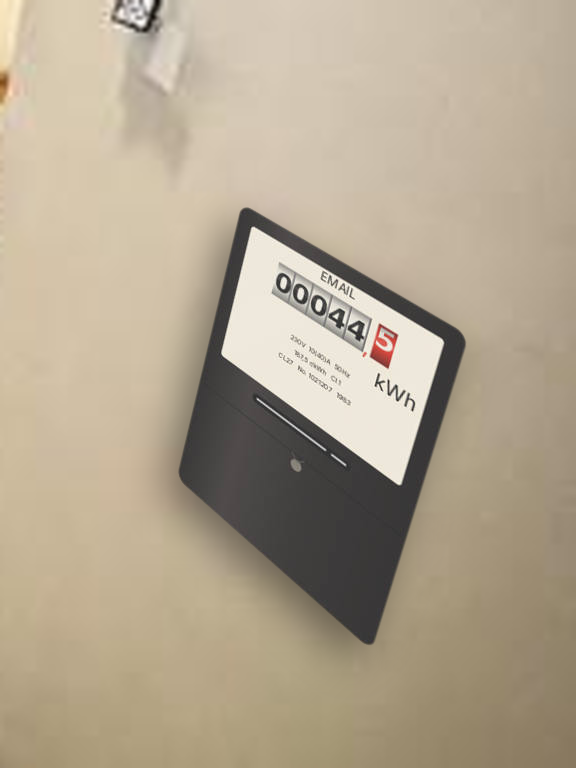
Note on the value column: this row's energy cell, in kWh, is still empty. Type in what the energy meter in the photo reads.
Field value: 44.5 kWh
